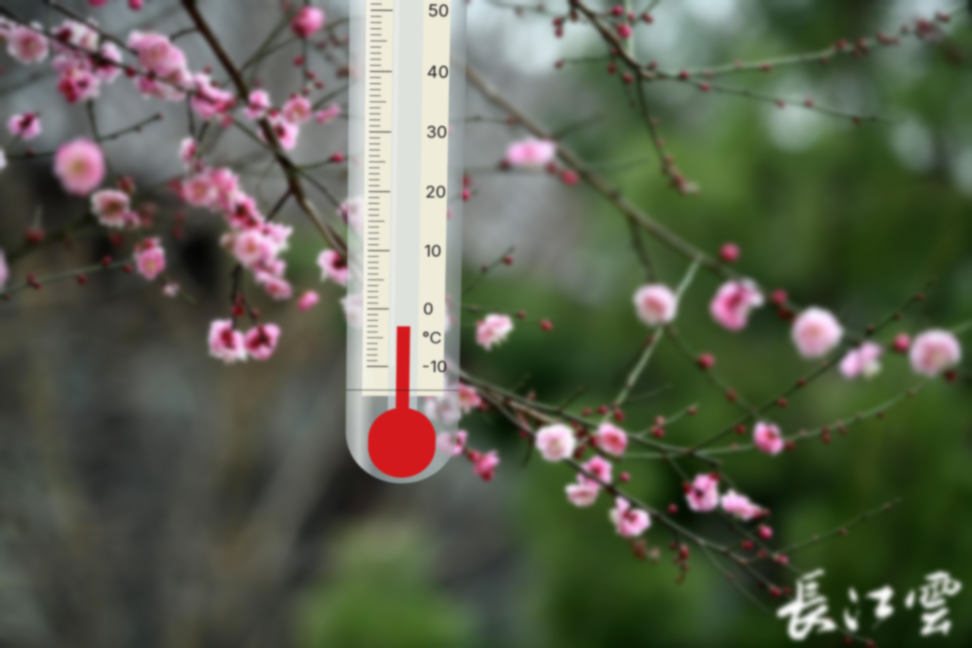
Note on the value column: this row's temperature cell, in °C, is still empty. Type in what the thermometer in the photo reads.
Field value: -3 °C
